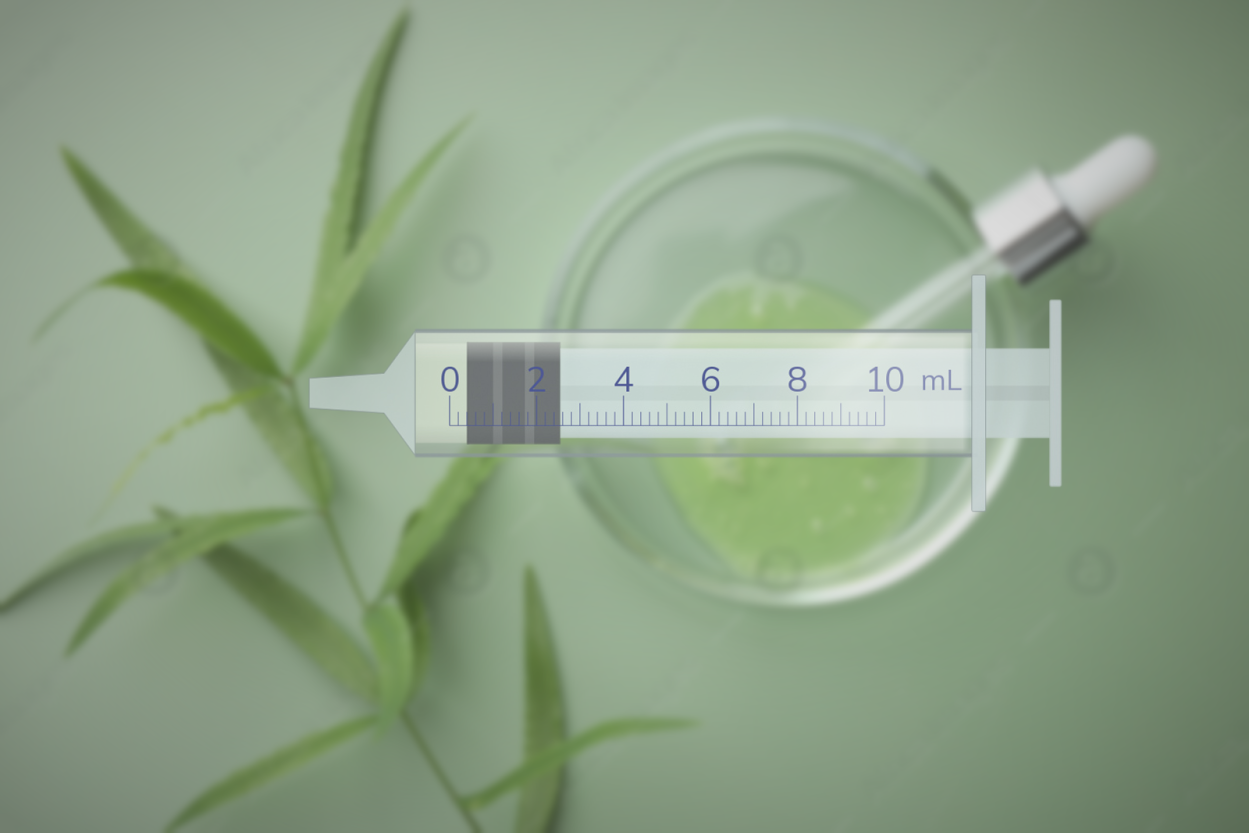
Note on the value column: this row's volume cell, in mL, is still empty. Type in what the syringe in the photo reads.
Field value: 0.4 mL
